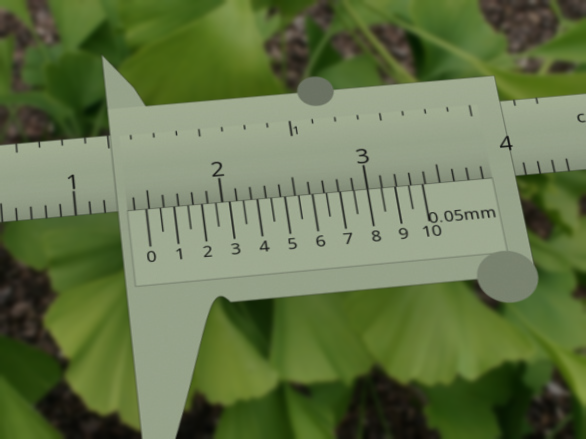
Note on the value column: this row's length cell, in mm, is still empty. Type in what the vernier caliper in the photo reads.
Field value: 14.8 mm
